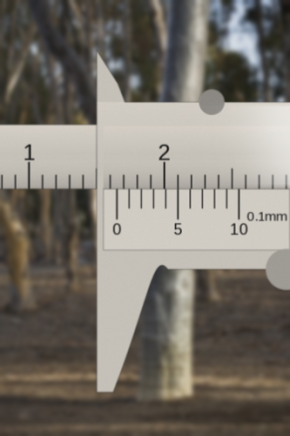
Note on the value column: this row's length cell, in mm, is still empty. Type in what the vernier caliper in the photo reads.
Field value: 16.5 mm
